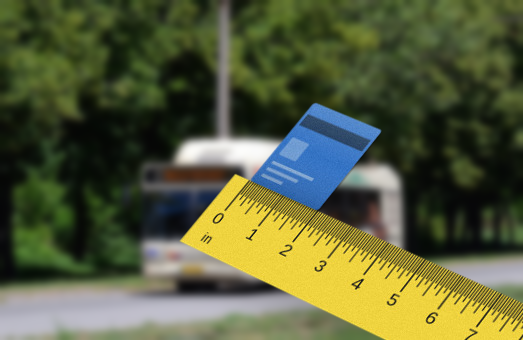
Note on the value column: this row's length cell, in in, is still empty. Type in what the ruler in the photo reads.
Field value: 2 in
